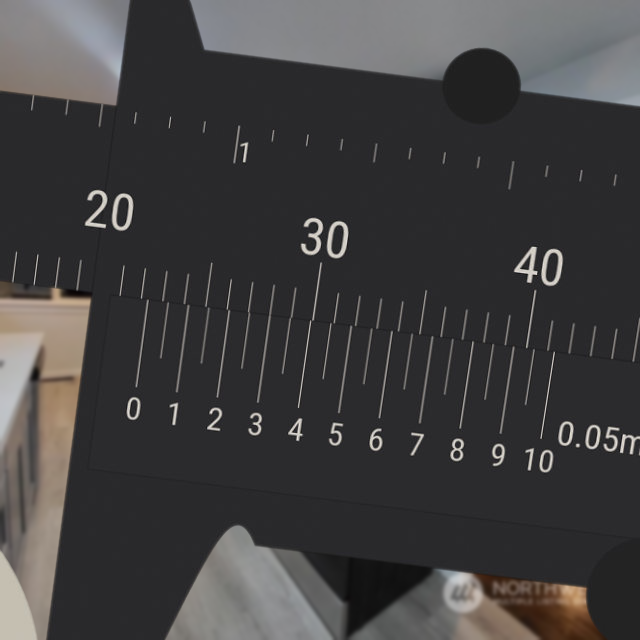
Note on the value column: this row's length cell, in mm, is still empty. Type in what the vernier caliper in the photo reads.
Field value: 22.3 mm
